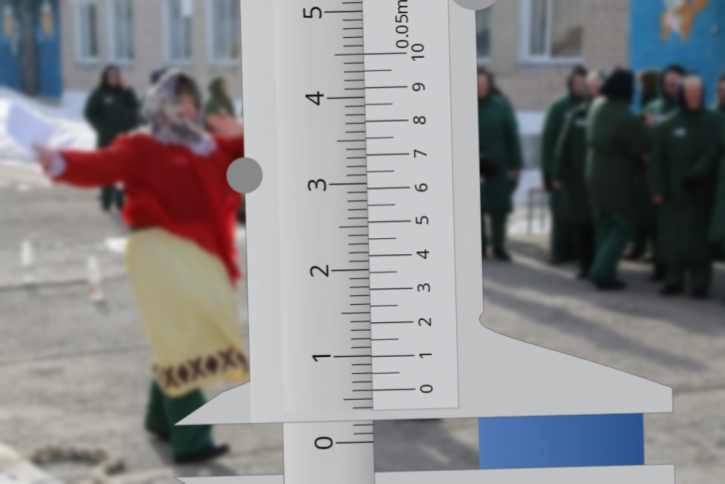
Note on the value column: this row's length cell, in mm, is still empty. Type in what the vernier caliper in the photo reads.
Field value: 6.0 mm
